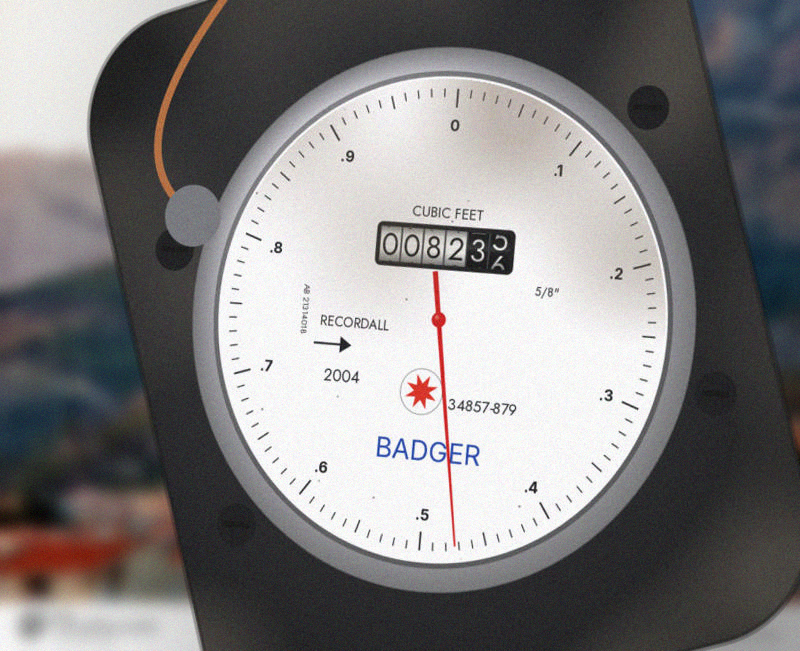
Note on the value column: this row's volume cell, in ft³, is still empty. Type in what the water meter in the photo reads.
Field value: 8235.47 ft³
